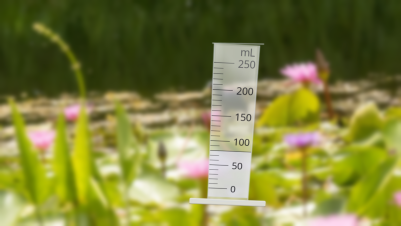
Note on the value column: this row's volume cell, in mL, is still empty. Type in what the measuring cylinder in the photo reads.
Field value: 80 mL
